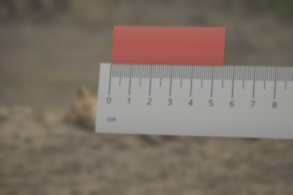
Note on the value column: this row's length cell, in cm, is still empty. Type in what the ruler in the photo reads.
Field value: 5.5 cm
